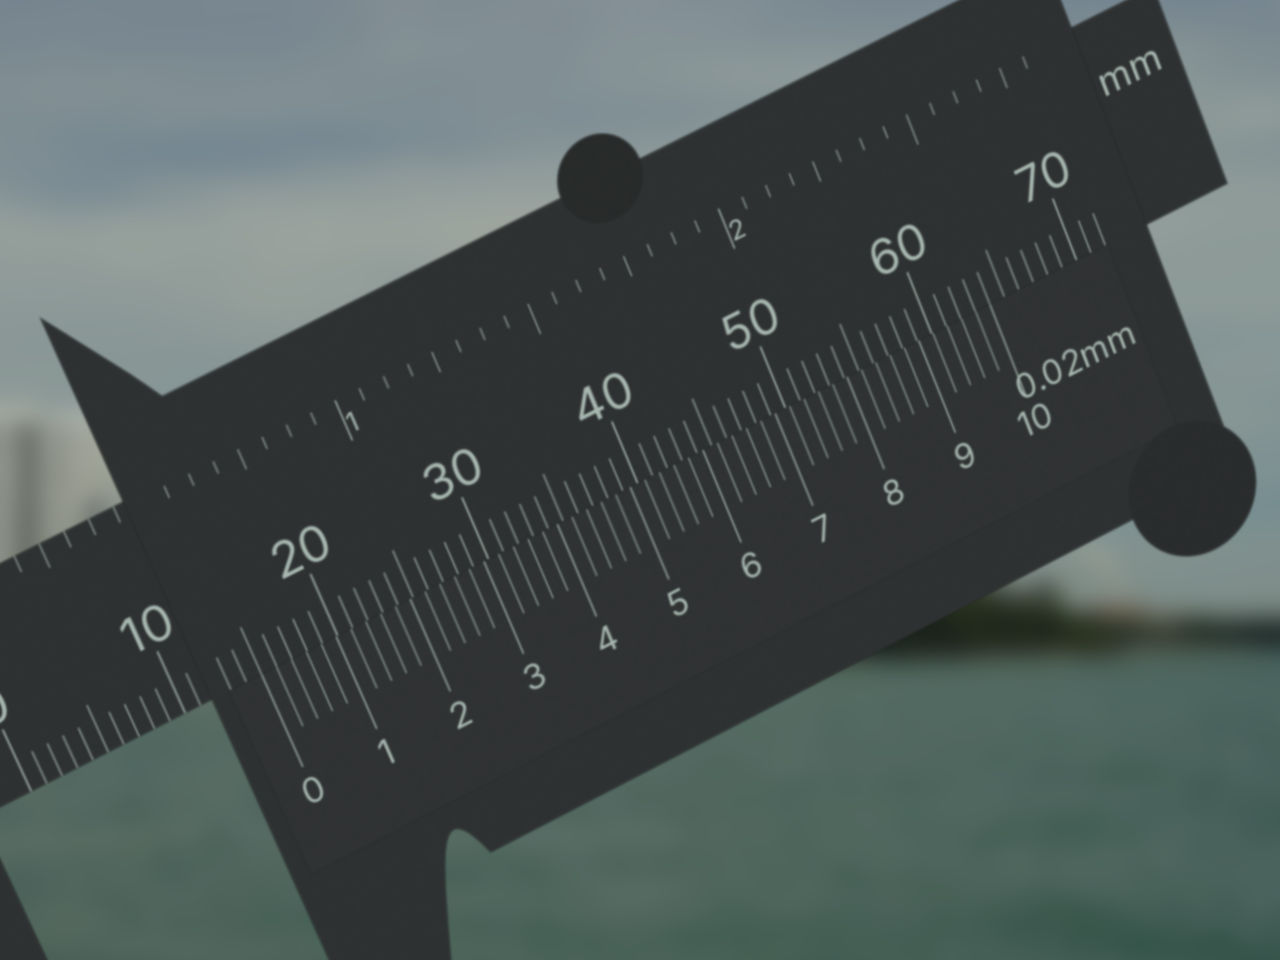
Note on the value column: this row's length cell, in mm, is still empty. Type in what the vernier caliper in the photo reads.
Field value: 15.0 mm
